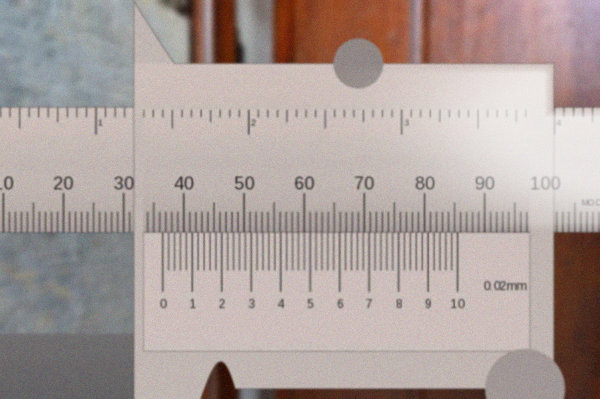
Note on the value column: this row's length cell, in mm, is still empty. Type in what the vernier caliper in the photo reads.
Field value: 36.5 mm
